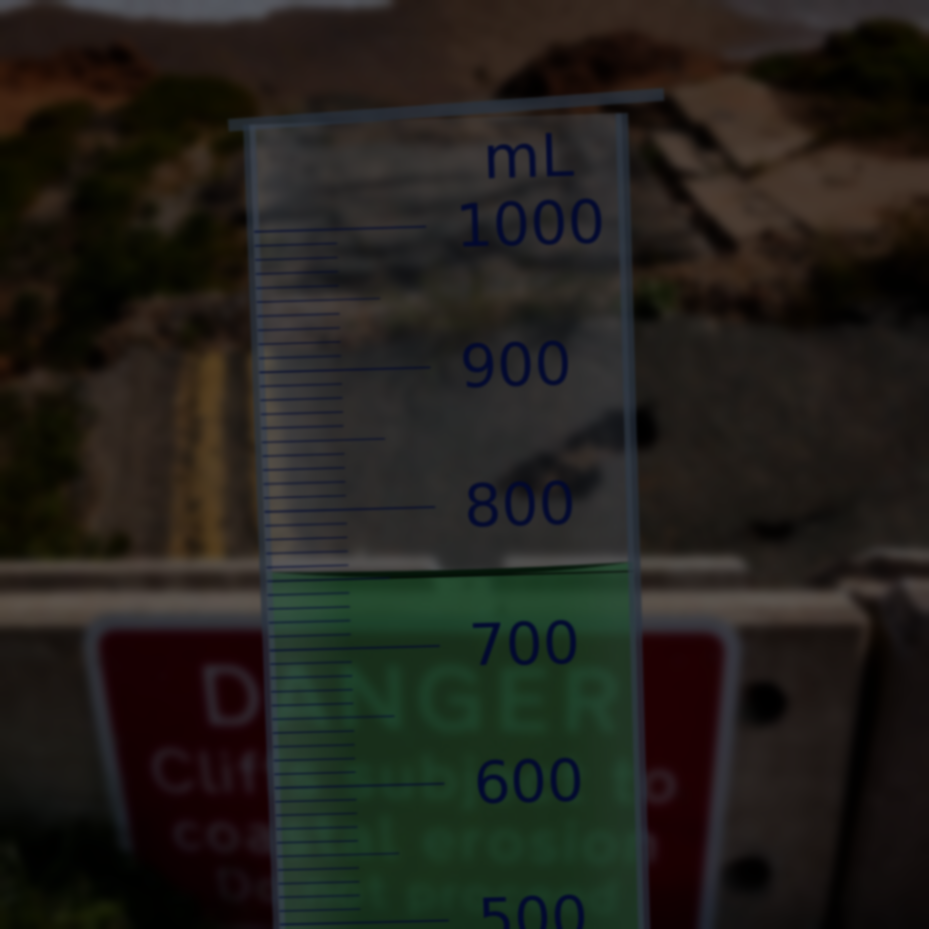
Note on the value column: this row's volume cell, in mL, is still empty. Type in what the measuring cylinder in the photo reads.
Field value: 750 mL
